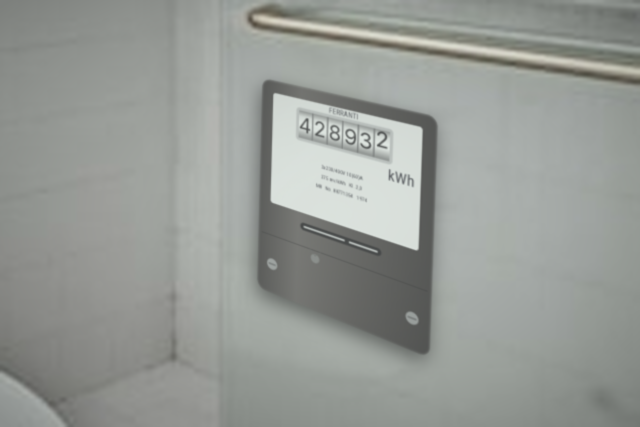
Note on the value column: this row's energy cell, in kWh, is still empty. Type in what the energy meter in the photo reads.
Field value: 428932 kWh
